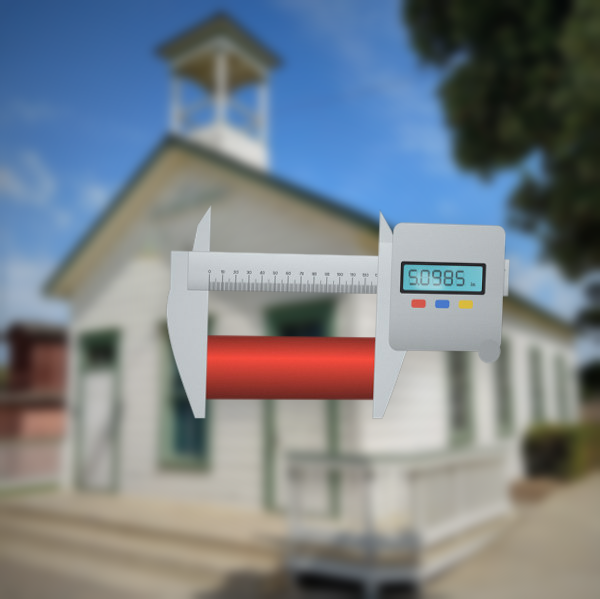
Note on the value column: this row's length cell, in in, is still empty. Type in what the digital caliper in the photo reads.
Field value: 5.0985 in
